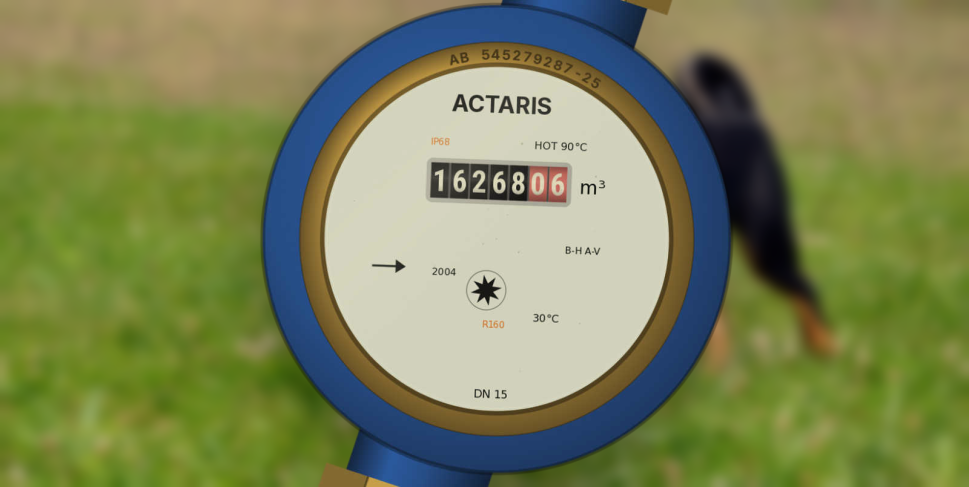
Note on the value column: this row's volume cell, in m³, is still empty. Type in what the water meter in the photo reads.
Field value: 16268.06 m³
